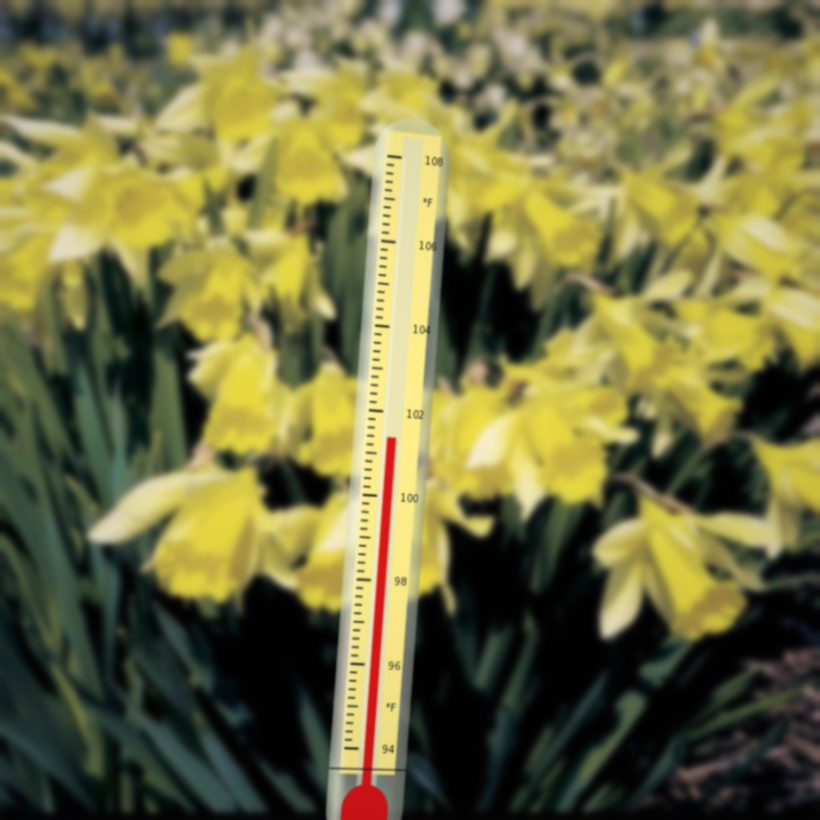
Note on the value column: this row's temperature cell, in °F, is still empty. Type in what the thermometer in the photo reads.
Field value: 101.4 °F
